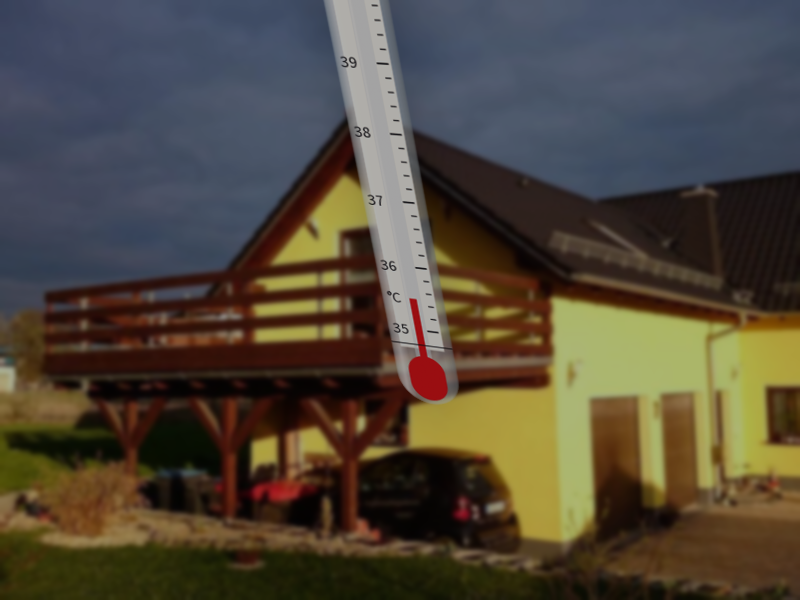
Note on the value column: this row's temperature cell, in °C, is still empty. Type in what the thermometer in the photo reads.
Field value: 35.5 °C
